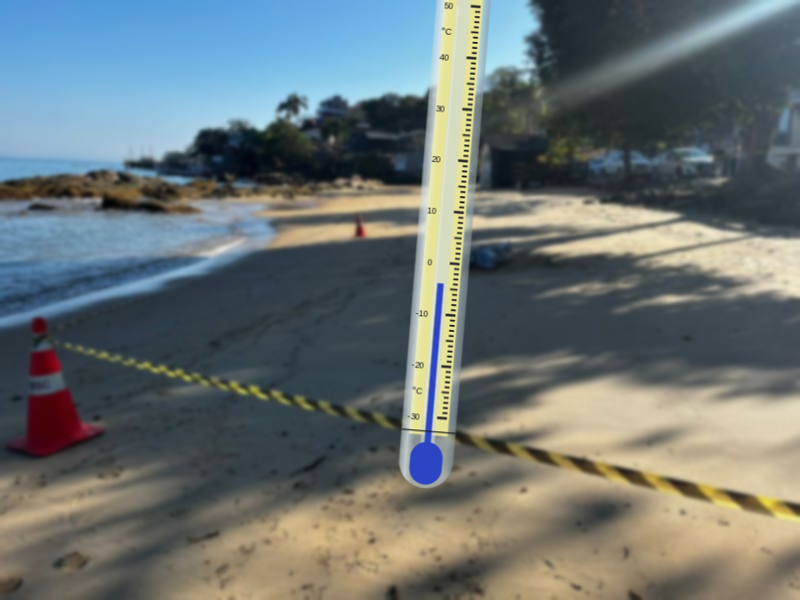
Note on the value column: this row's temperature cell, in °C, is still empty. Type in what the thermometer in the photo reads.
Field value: -4 °C
